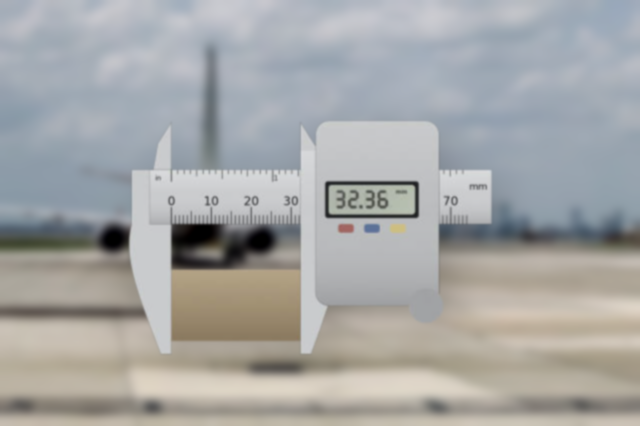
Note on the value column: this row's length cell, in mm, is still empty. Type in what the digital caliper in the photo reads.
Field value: 32.36 mm
